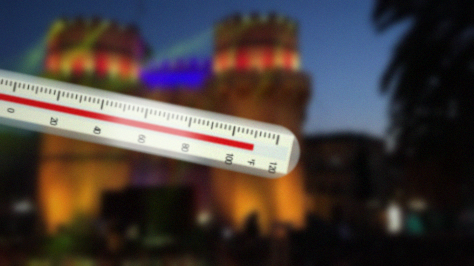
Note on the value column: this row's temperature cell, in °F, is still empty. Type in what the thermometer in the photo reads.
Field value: 110 °F
